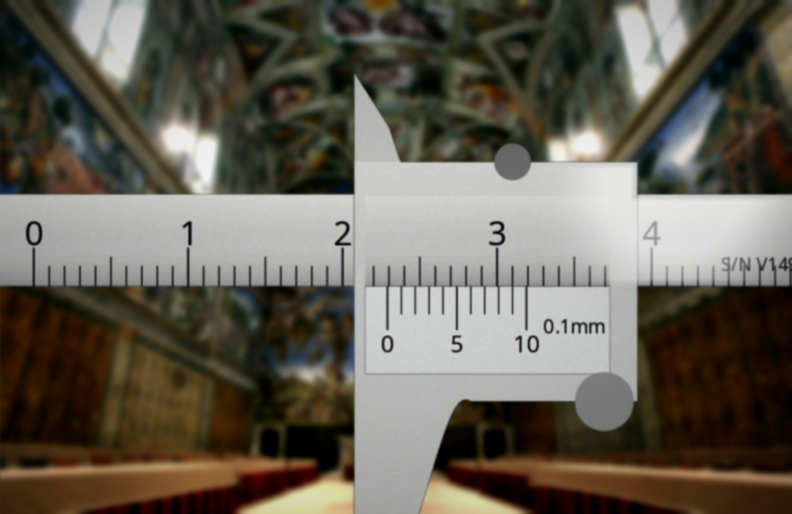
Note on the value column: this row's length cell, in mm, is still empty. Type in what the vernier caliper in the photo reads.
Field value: 22.9 mm
